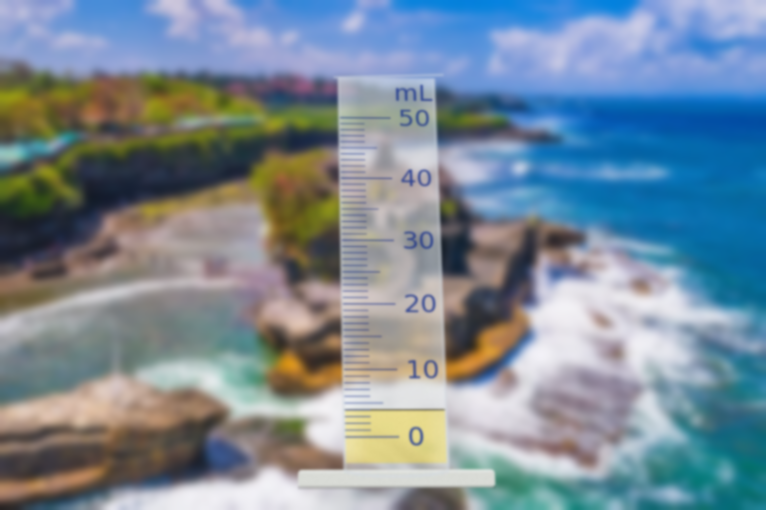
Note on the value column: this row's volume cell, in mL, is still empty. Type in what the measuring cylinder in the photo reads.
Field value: 4 mL
